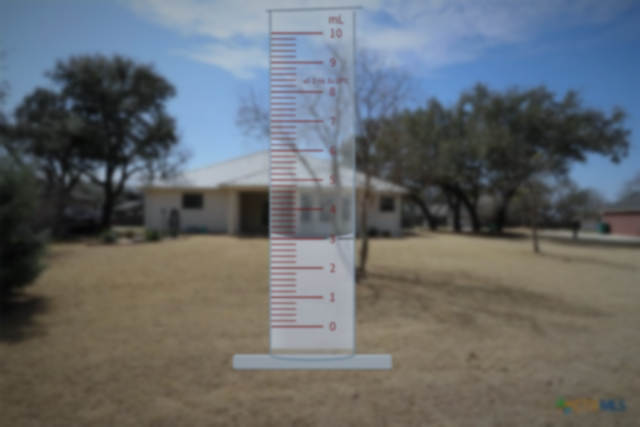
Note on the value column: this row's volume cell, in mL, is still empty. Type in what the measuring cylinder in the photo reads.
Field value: 3 mL
